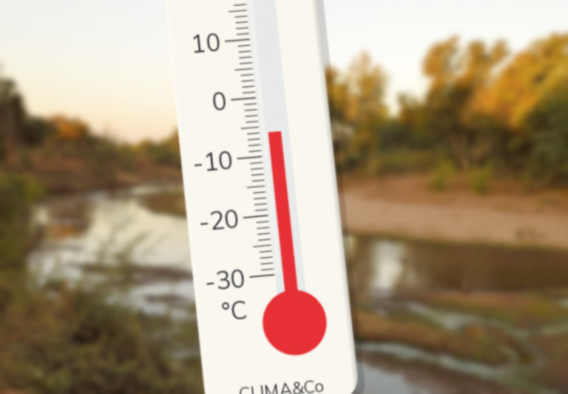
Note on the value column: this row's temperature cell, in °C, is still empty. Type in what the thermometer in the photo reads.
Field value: -6 °C
